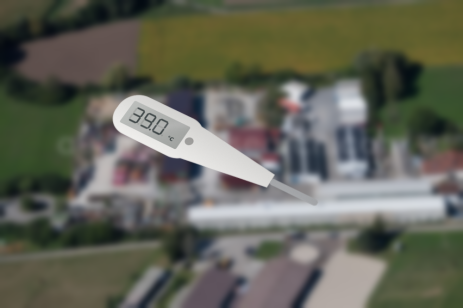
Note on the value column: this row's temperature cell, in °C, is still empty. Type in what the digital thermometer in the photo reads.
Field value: 39.0 °C
